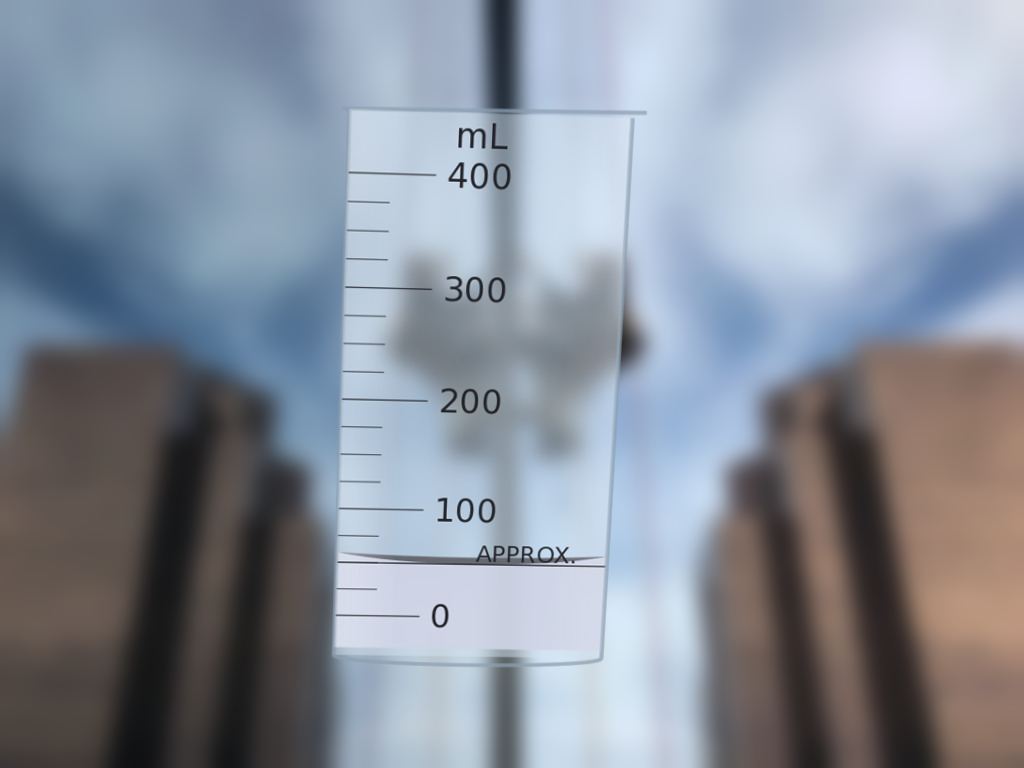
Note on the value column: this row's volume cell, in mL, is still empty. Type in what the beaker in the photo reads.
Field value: 50 mL
